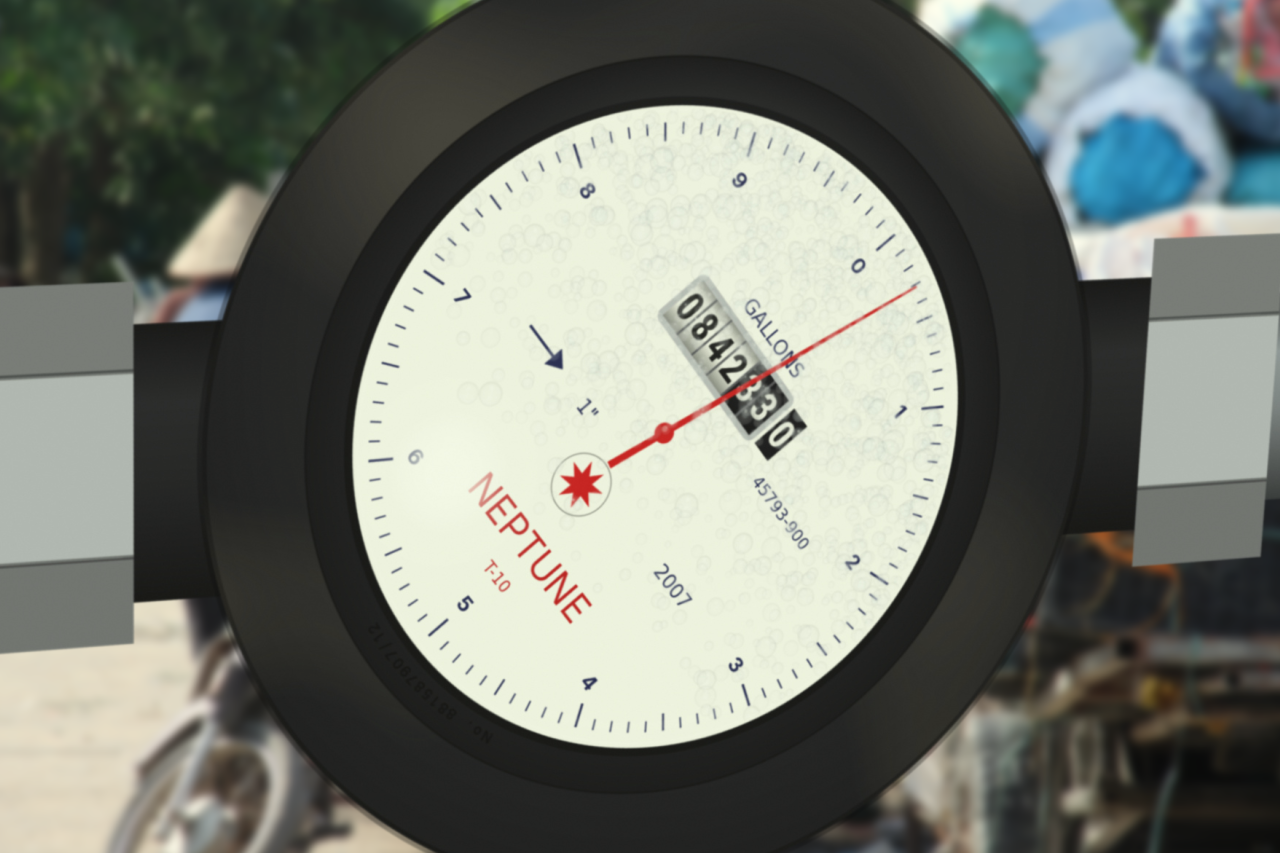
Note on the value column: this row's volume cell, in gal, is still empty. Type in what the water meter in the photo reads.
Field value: 842330.3 gal
